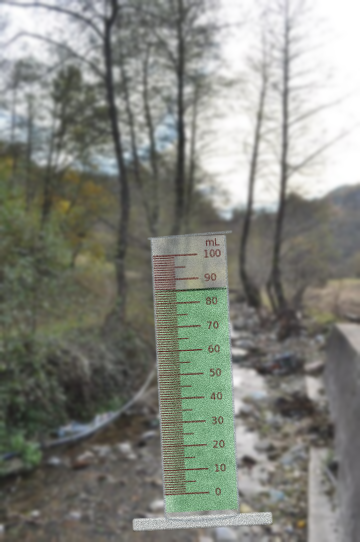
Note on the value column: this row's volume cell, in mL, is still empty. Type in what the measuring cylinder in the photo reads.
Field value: 85 mL
